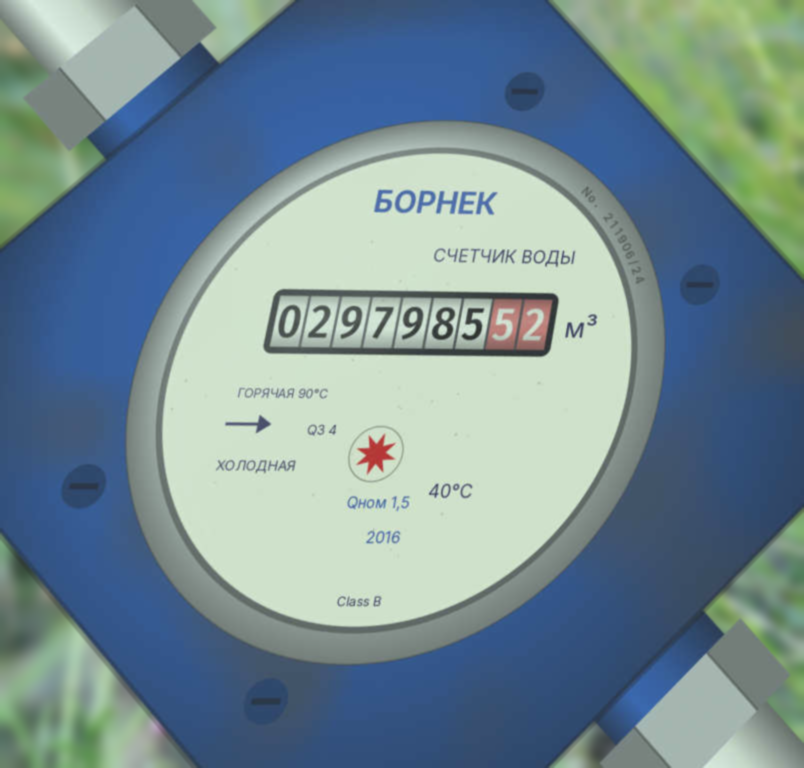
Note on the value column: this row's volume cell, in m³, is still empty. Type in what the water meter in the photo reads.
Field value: 297985.52 m³
